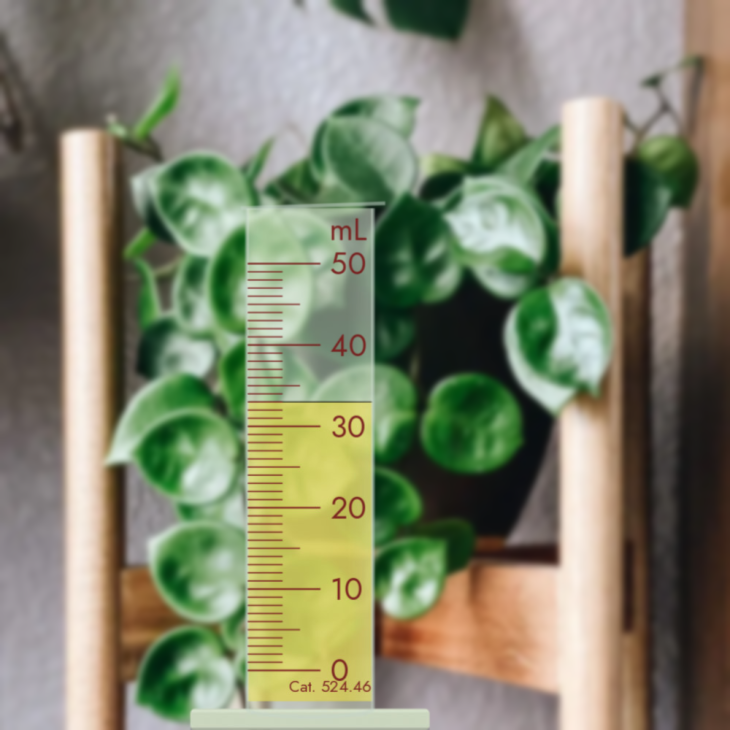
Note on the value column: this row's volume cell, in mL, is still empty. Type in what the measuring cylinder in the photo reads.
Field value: 33 mL
